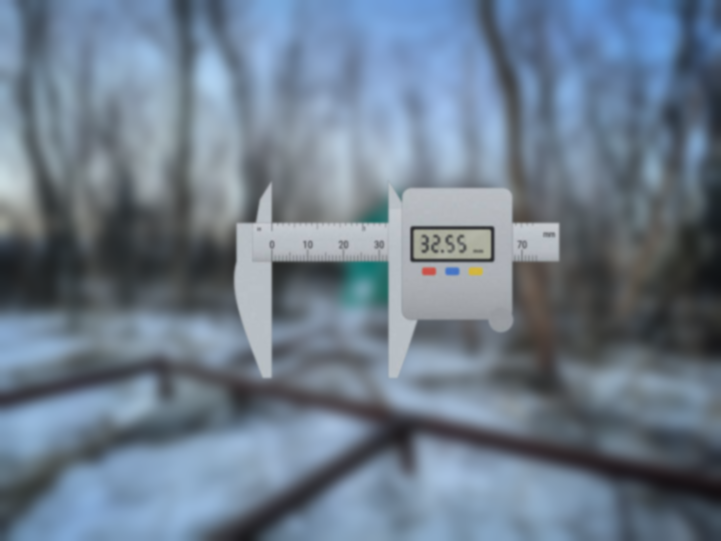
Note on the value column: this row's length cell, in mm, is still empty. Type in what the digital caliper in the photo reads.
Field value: 32.55 mm
